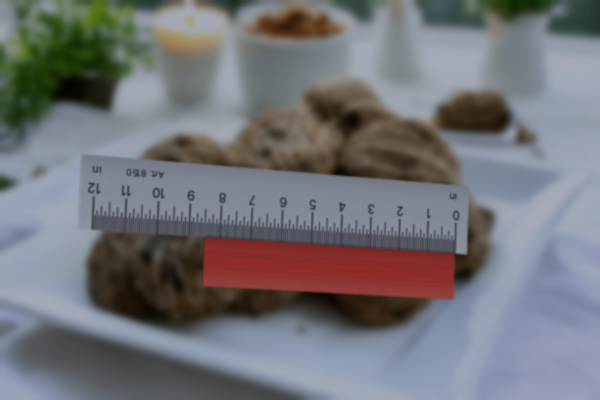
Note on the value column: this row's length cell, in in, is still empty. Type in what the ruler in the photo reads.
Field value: 8.5 in
